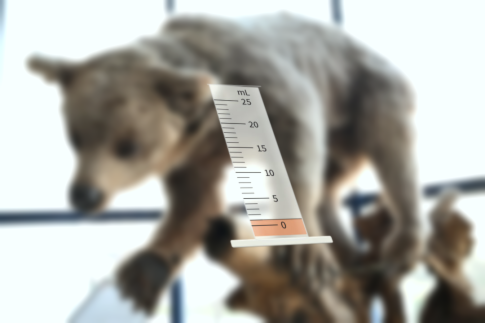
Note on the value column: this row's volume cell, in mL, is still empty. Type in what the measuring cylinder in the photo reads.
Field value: 1 mL
